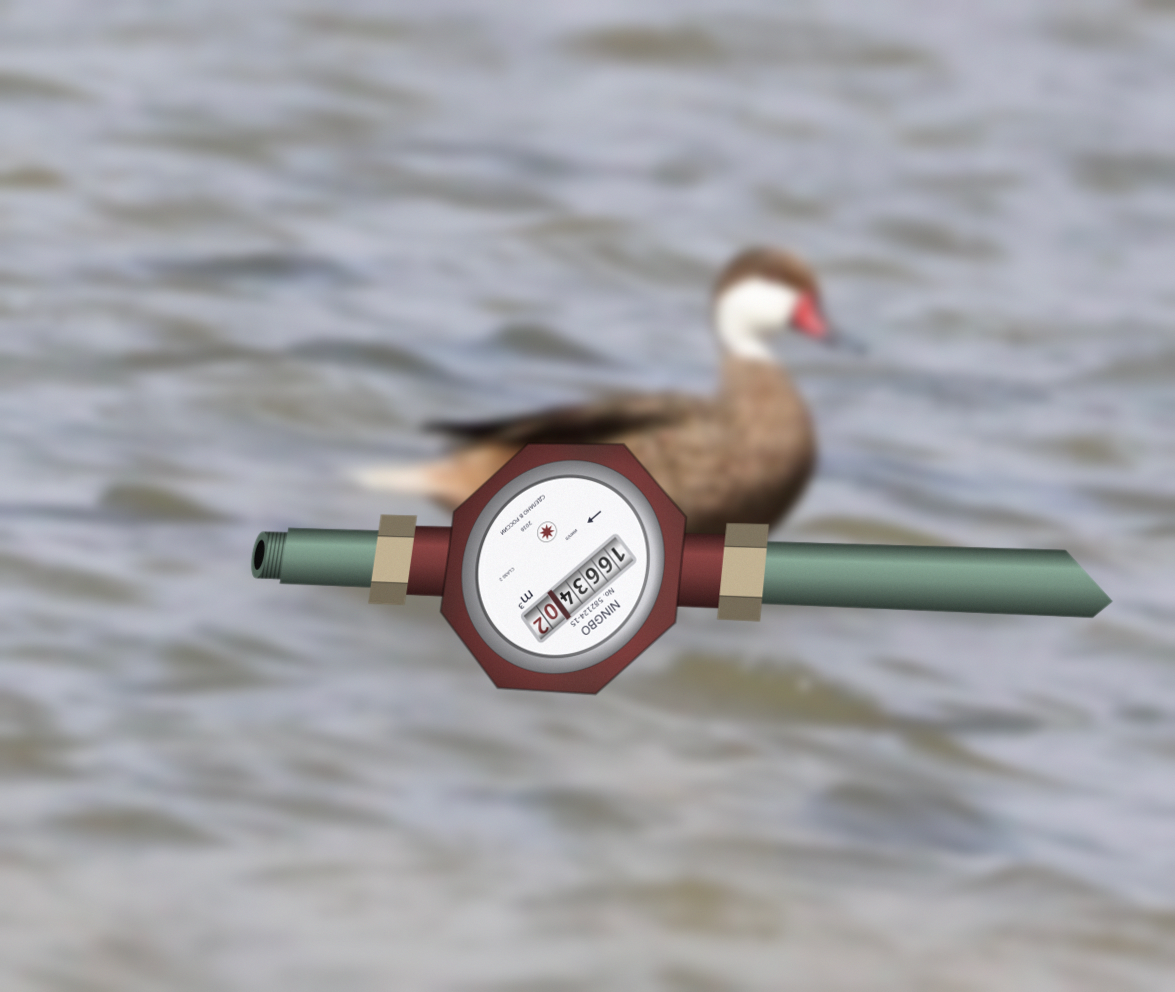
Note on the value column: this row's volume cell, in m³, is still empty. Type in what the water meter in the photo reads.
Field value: 16634.02 m³
